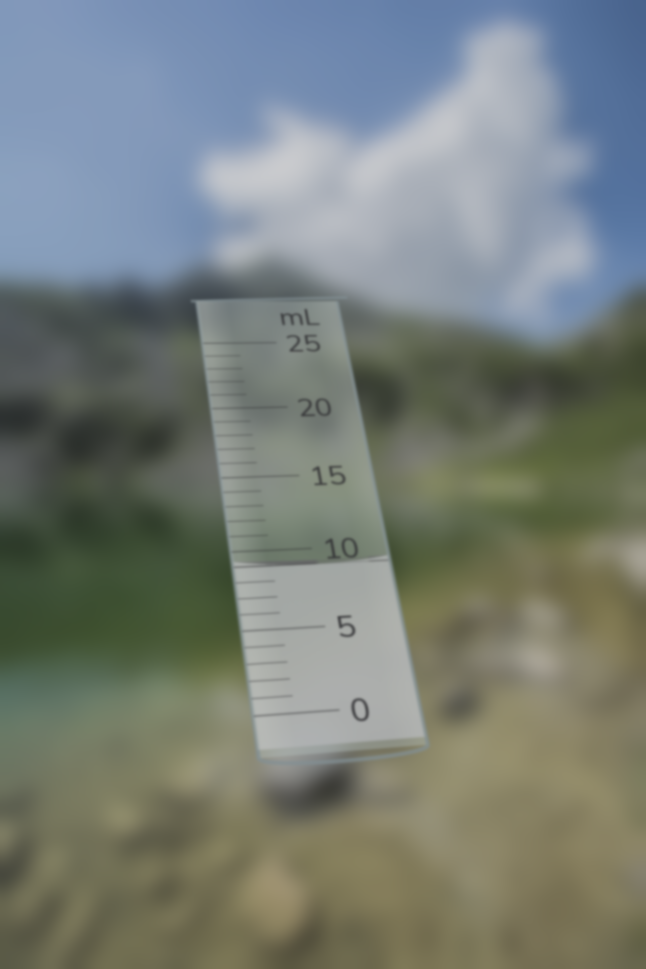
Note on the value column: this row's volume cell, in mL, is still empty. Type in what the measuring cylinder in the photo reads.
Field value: 9 mL
